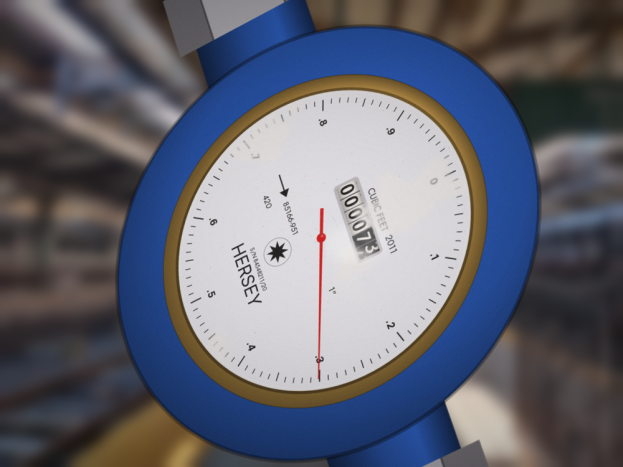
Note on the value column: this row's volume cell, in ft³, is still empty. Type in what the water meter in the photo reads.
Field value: 73.30 ft³
